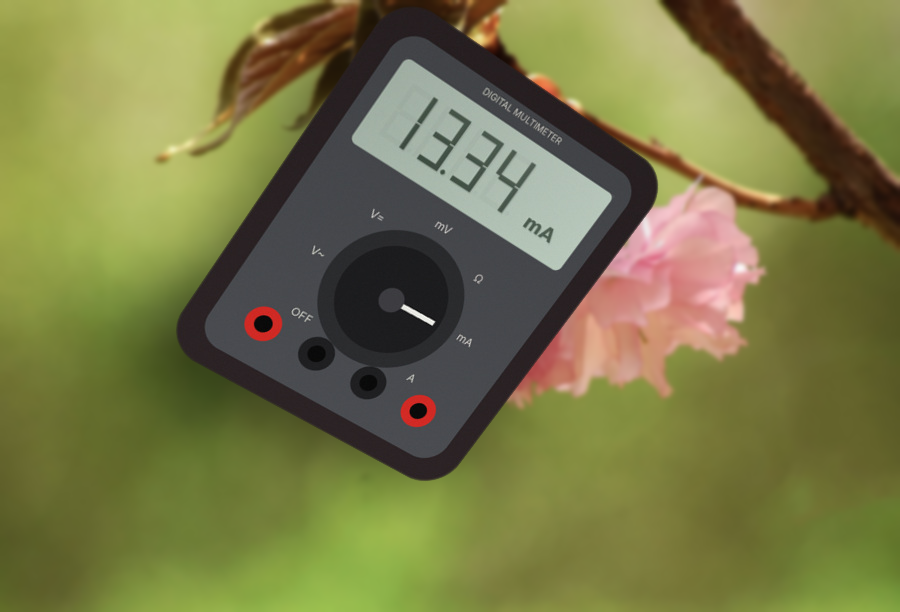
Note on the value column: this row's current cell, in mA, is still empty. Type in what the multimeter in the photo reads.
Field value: 13.34 mA
